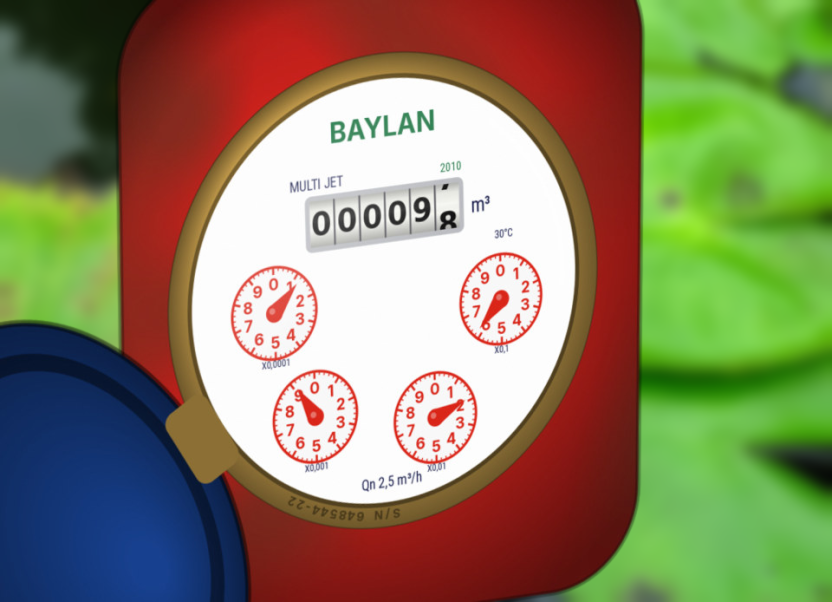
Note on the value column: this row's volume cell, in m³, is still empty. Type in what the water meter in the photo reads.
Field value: 97.6191 m³
